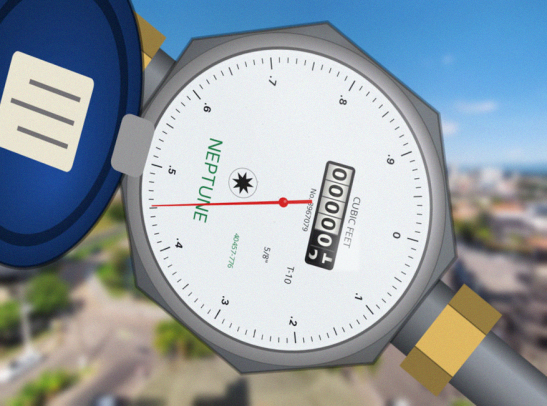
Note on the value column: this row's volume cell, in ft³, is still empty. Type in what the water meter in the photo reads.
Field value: 1.45 ft³
